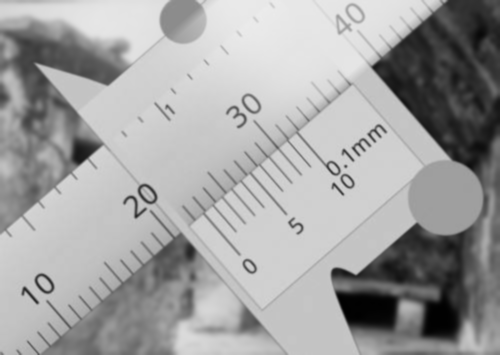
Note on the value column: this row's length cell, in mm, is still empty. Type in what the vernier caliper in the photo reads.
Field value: 22.8 mm
